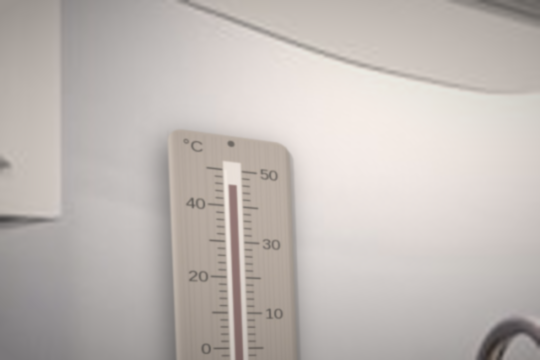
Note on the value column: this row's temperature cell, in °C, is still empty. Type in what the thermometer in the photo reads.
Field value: 46 °C
